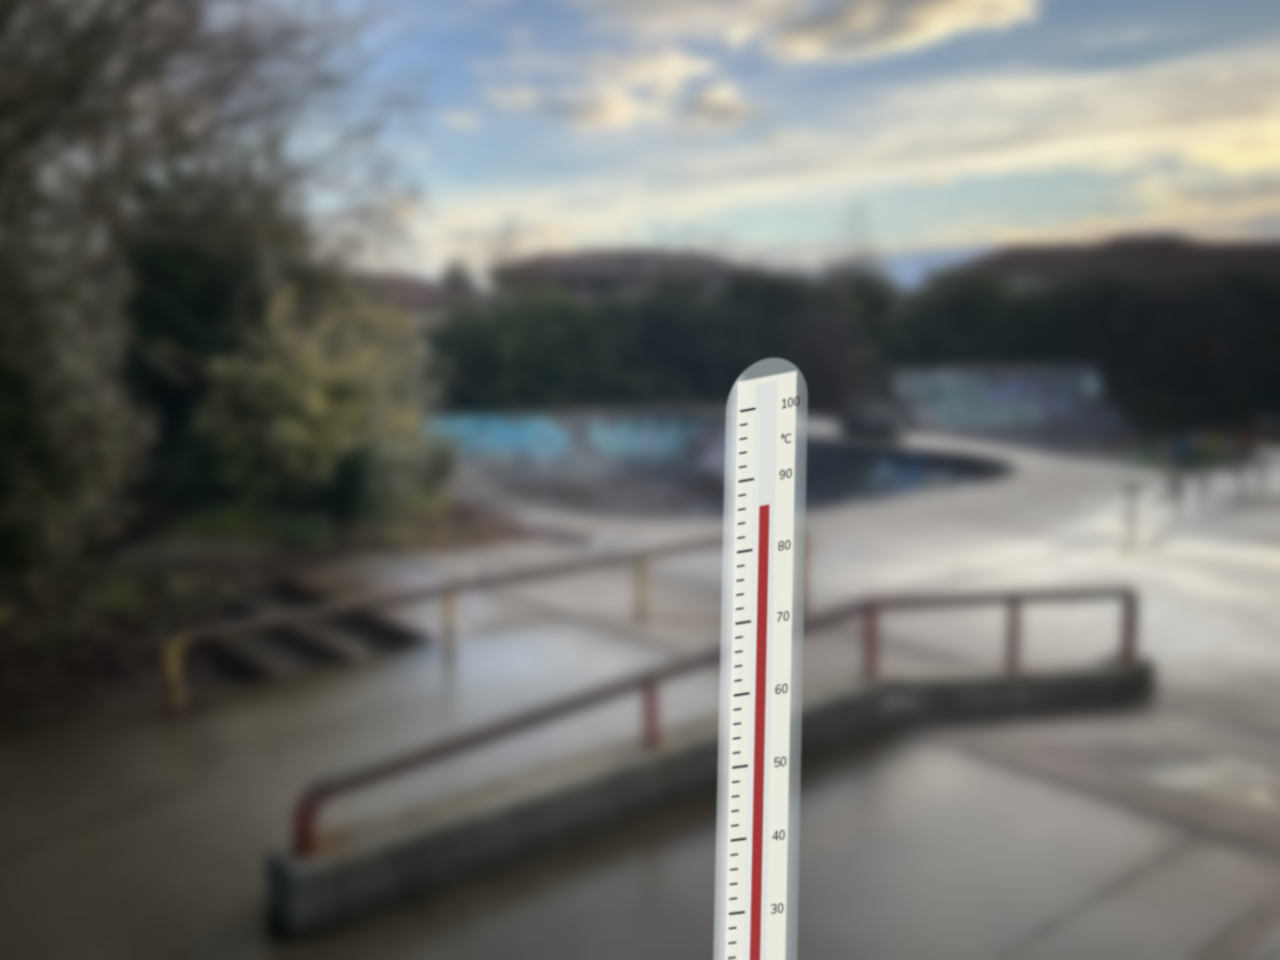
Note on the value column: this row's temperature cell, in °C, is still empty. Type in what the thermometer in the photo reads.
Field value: 86 °C
